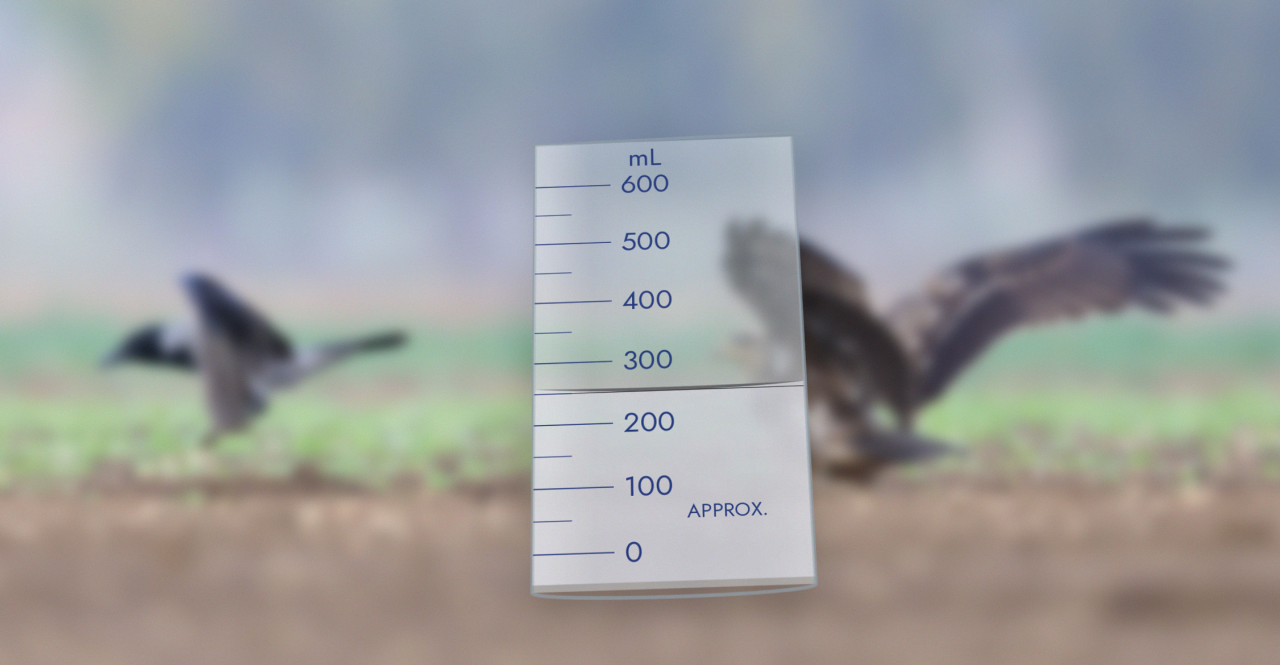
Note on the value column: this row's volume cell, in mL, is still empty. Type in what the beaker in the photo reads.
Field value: 250 mL
